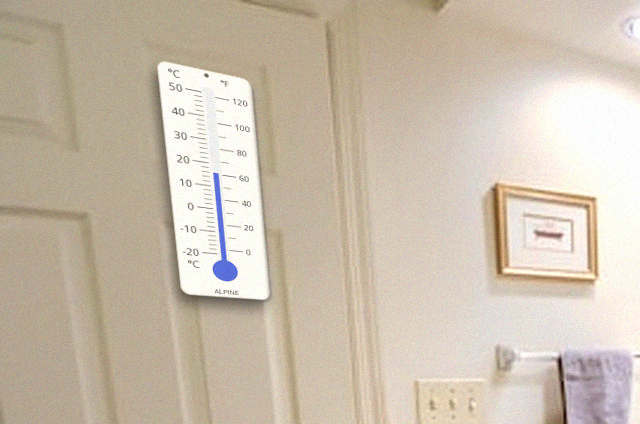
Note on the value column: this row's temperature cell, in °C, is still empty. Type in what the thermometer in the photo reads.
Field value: 16 °C
